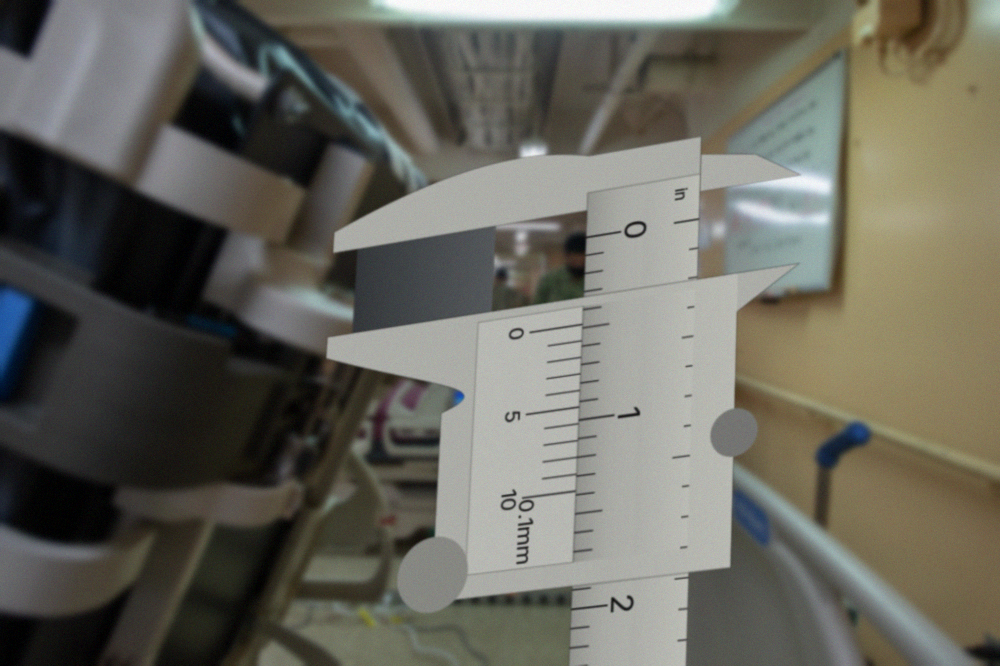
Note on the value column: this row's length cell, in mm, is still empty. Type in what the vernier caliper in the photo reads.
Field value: 4.8 mm
